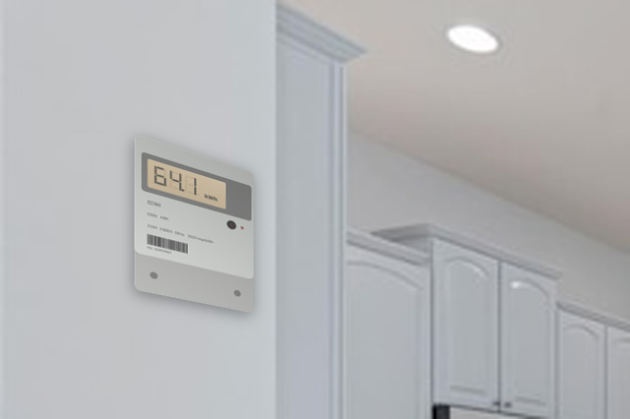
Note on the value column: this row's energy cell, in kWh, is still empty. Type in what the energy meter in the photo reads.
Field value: 64.1 kWh
